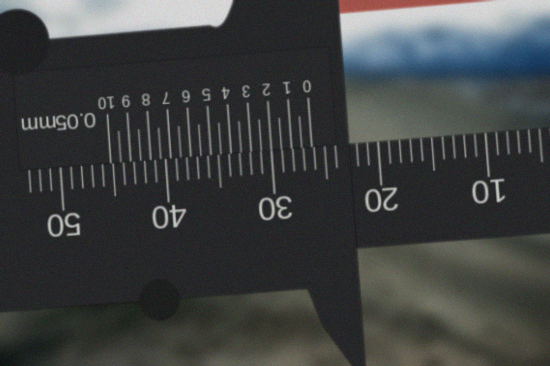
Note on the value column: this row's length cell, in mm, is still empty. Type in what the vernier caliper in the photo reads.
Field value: 26.2 mm
